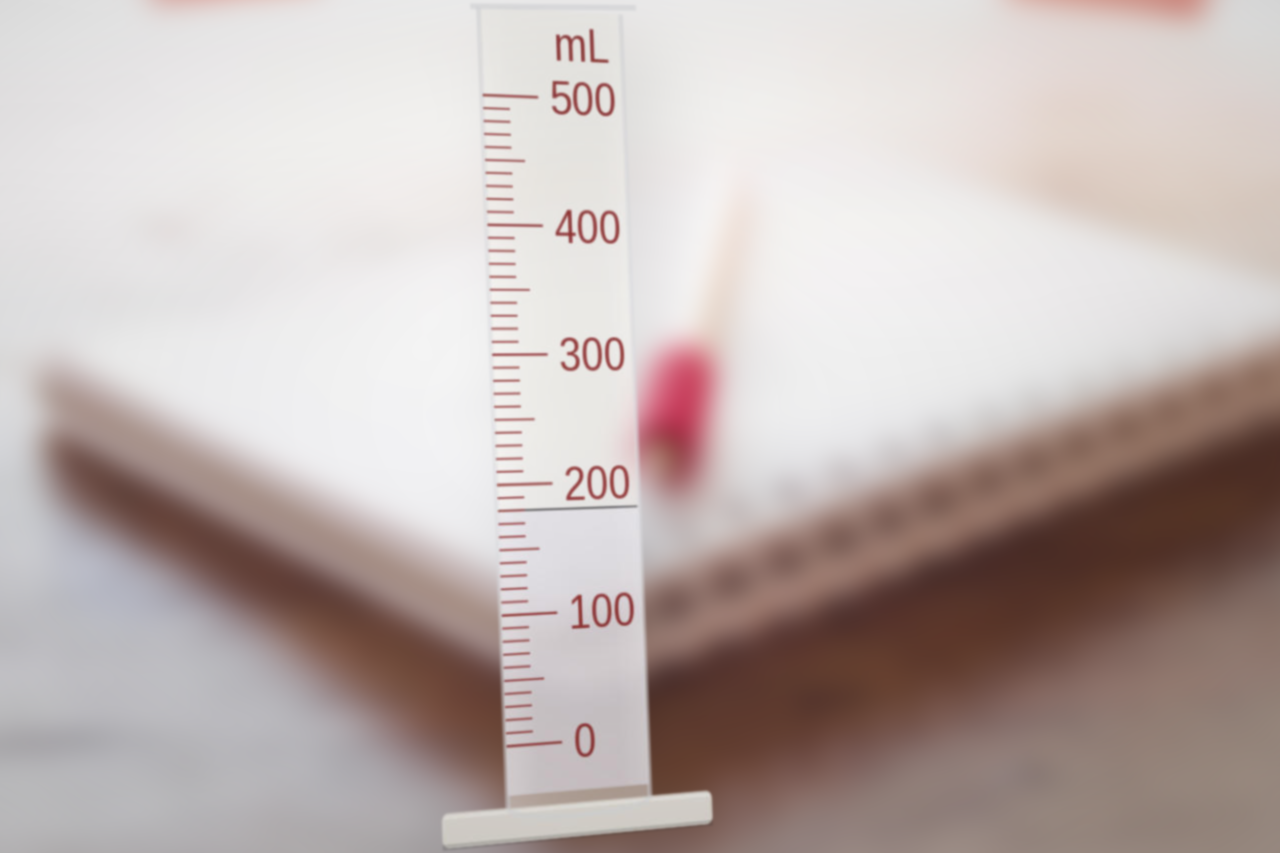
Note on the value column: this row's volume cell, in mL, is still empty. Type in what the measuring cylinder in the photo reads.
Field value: 180 mL
